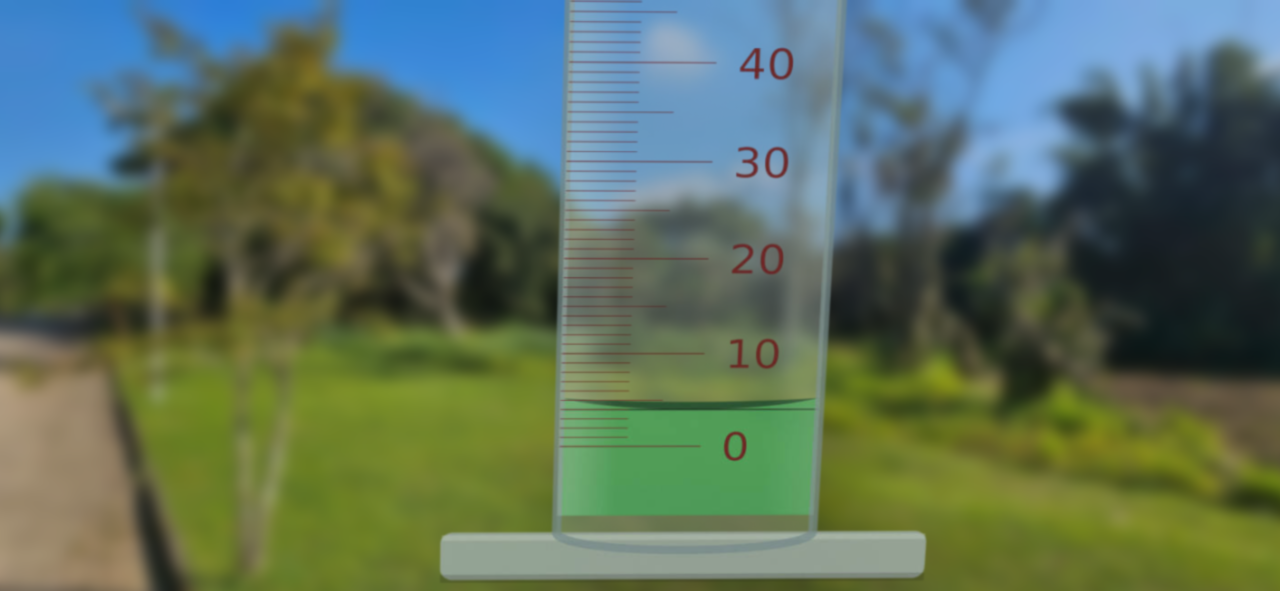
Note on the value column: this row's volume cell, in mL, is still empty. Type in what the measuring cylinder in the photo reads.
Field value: 4 mL
